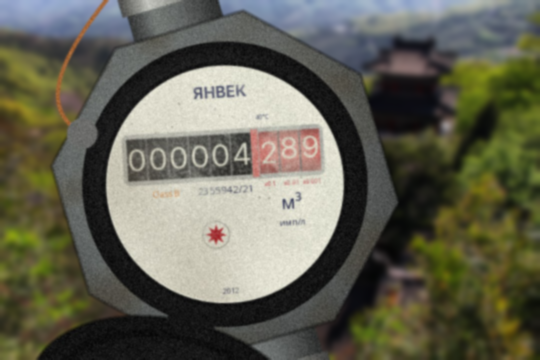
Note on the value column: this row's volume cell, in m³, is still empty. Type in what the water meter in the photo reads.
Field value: 4.289 m³
